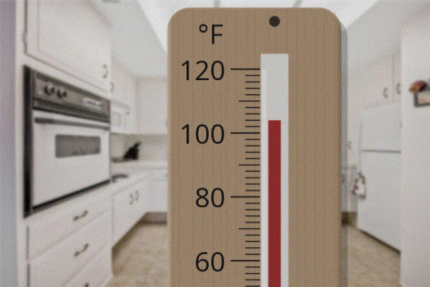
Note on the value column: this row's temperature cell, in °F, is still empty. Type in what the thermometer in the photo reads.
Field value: 104 °F
